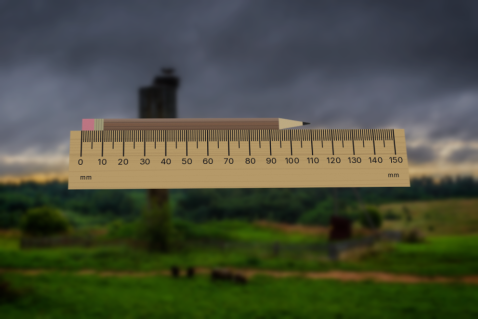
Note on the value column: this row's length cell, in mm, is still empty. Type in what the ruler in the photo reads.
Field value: 110 mm
